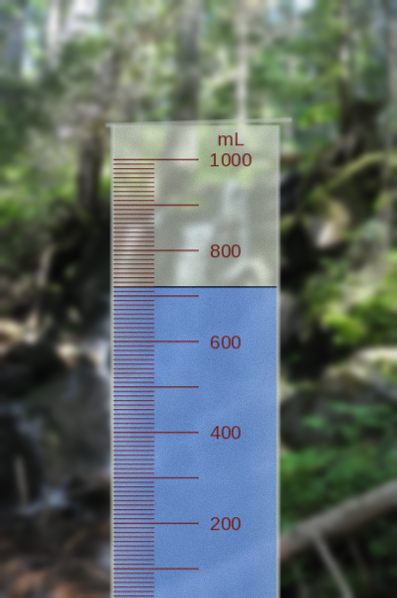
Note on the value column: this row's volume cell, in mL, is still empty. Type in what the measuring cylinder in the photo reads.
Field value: 720 mL
